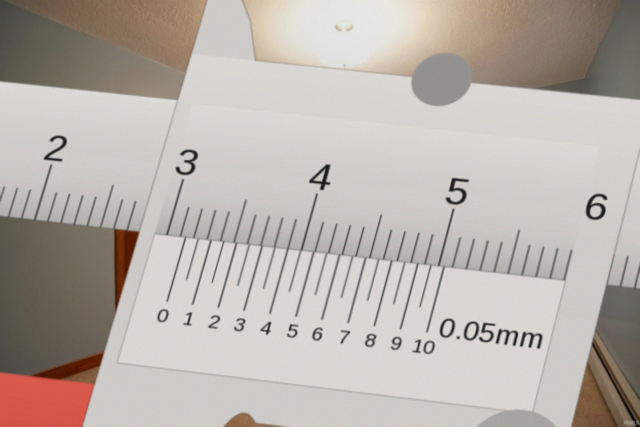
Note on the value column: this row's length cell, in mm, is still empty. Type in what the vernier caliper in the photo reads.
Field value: 31.4 mm
